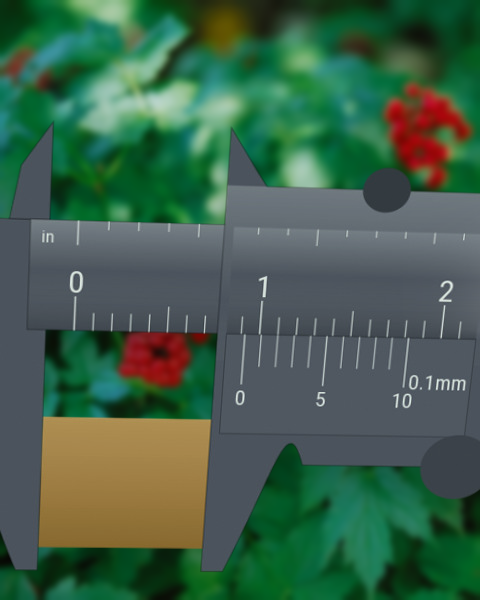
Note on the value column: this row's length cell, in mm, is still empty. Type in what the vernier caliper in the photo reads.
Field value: 9.2 mm
